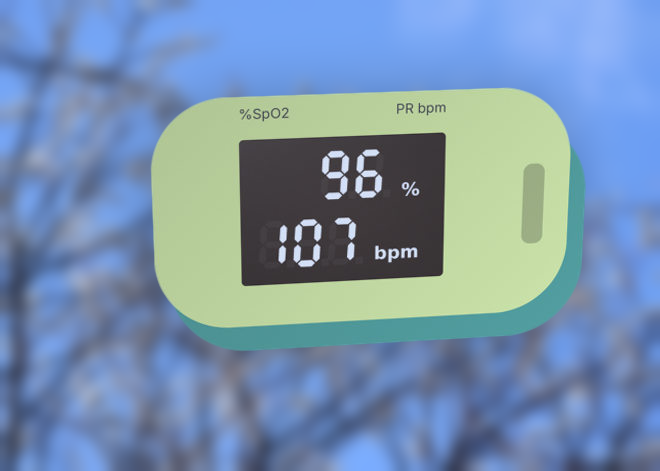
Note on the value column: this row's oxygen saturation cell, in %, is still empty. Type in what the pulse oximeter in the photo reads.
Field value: 96 %
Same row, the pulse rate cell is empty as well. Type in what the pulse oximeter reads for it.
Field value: 107 bpm
